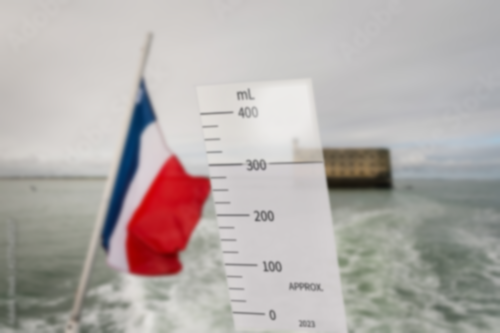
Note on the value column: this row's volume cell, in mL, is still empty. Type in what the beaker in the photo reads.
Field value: 300 mL
